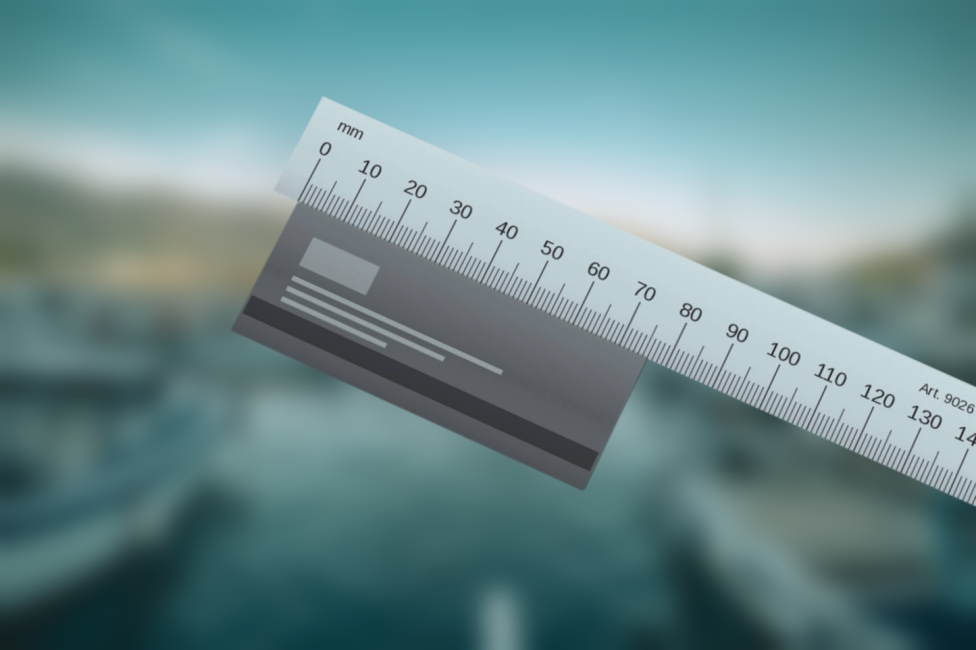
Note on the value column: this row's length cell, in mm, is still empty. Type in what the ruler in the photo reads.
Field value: 76 mm
